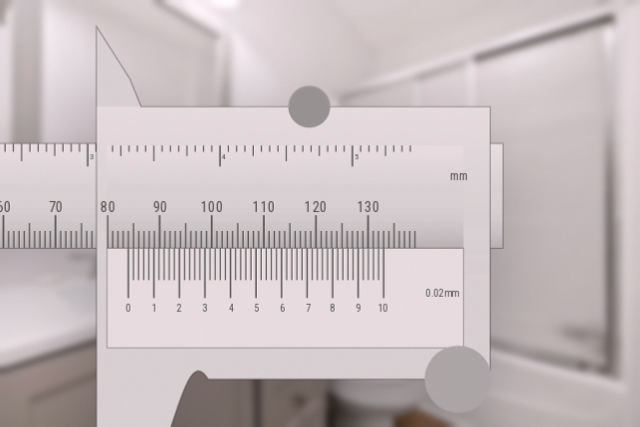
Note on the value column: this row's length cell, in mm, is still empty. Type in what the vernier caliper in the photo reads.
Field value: 84.0 mm
